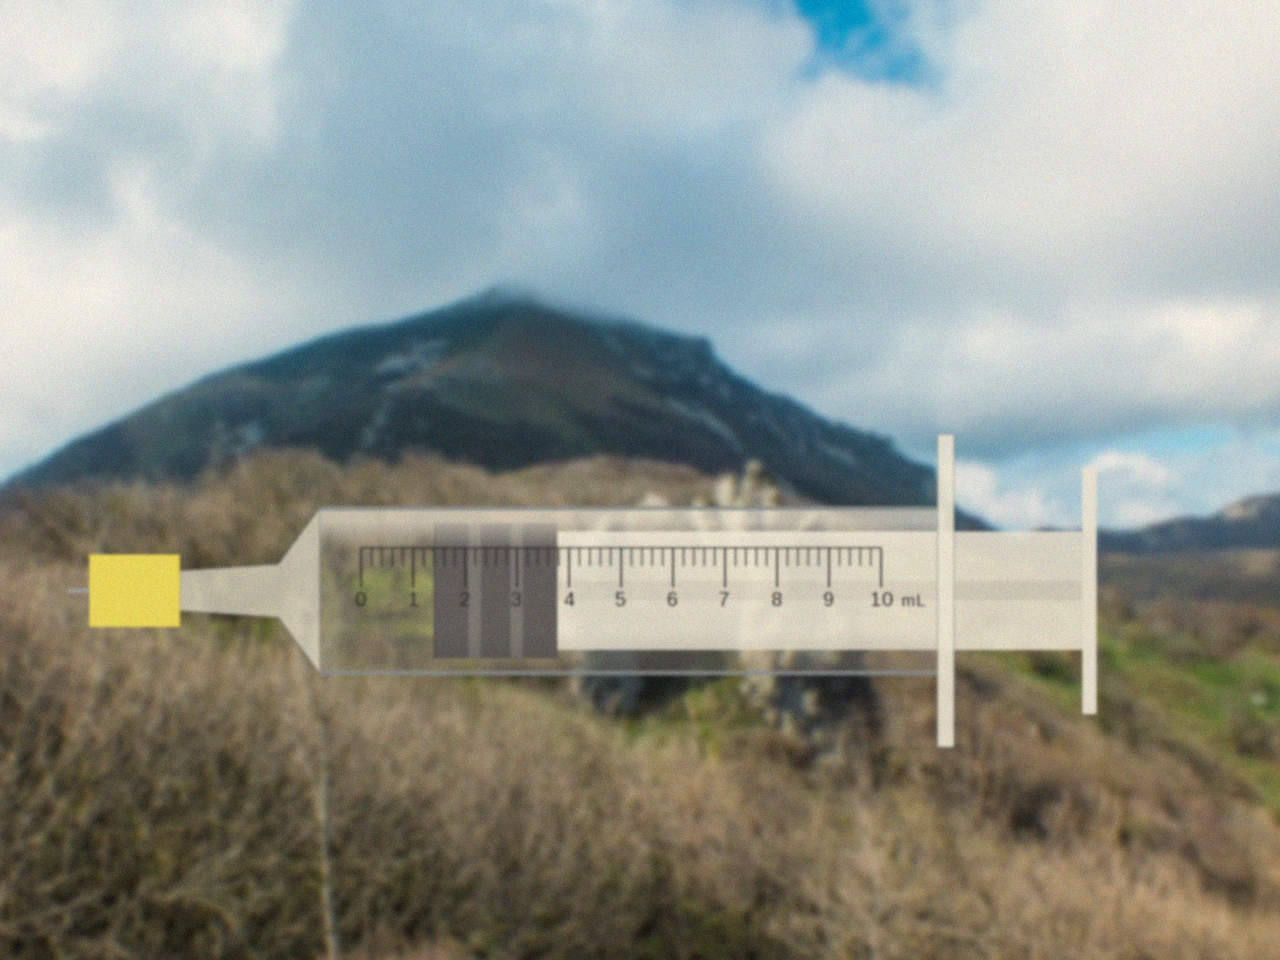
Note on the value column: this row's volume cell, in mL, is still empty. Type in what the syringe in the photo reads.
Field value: 1.4 mL
